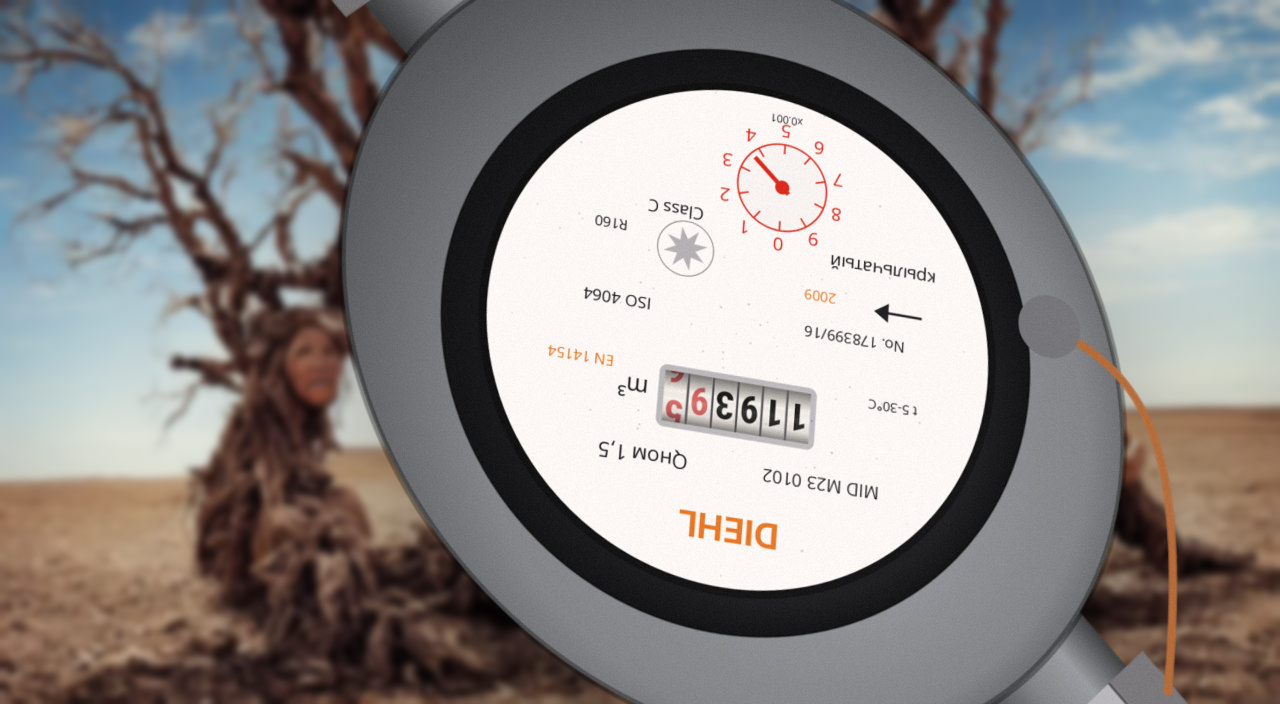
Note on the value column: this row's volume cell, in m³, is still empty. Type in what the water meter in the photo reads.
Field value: 1193.953 m³
